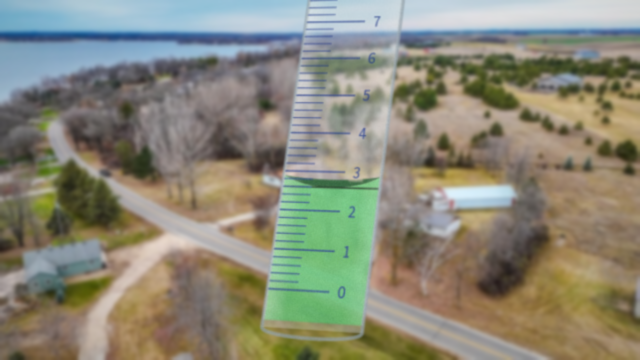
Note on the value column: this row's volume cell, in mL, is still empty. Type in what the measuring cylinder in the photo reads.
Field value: 2.6 mL
